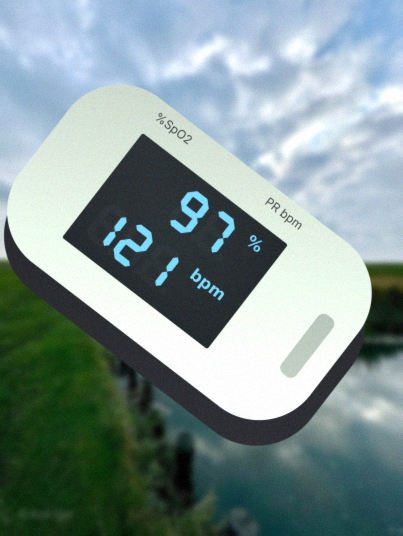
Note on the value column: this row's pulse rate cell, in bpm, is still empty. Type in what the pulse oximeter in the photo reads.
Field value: 121 bpm
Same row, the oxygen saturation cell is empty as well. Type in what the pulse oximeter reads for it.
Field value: 97 %
